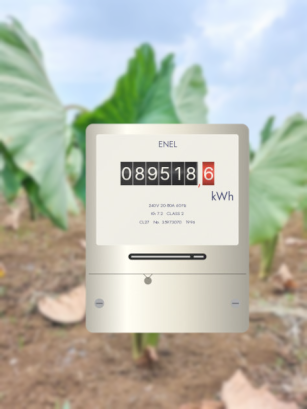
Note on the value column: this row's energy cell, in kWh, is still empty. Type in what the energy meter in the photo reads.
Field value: 89518.6 kWh
